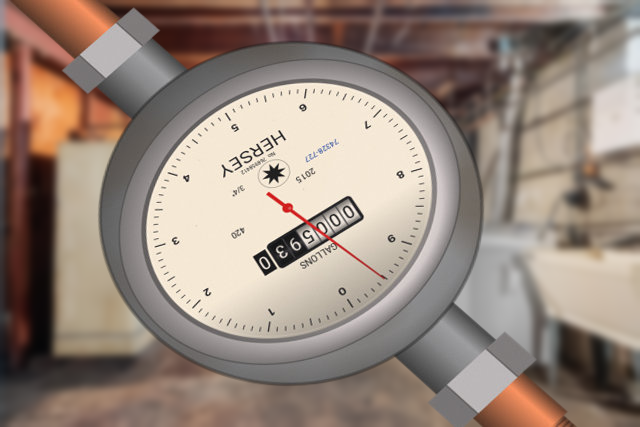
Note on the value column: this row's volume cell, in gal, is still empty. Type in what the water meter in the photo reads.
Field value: 5929.5 gal
